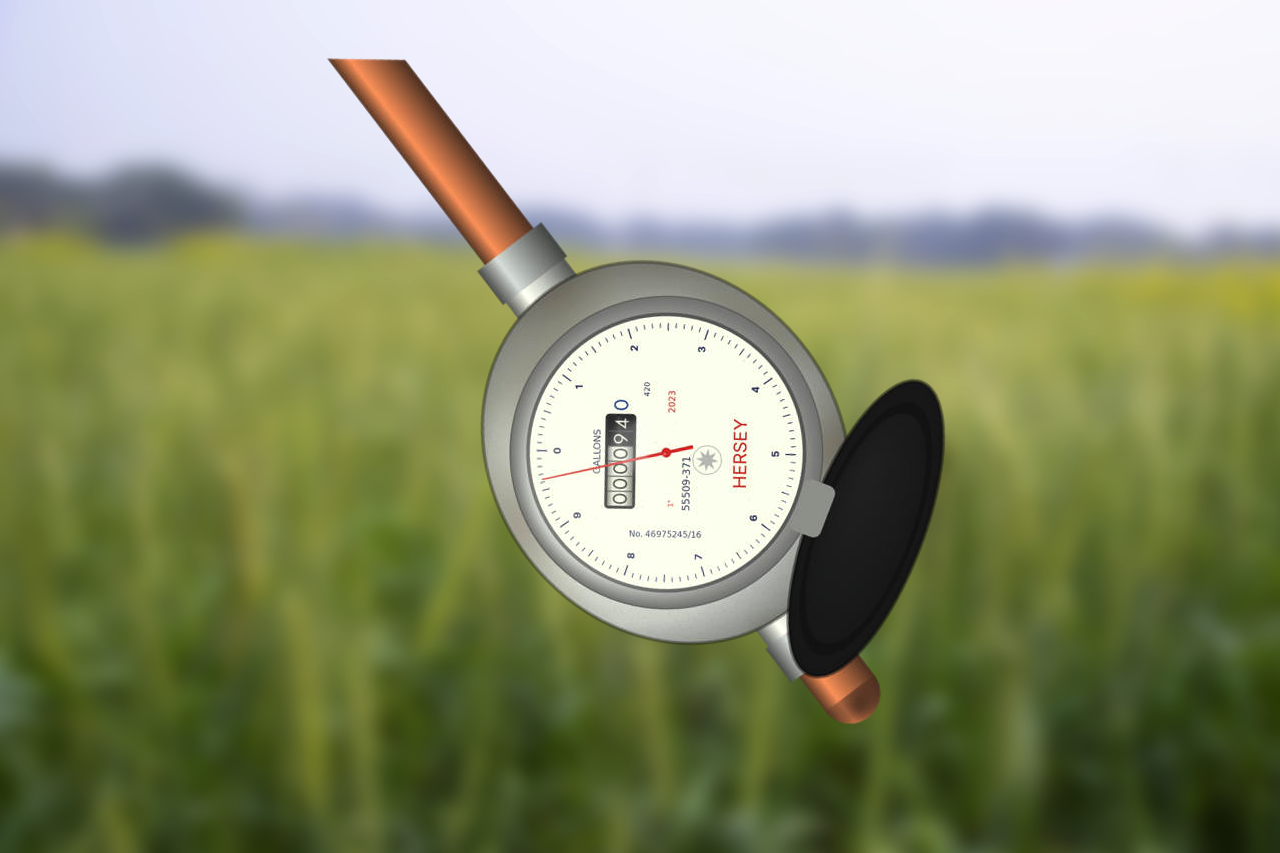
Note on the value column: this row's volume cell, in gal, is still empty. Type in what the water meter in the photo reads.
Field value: 939.6 gal
